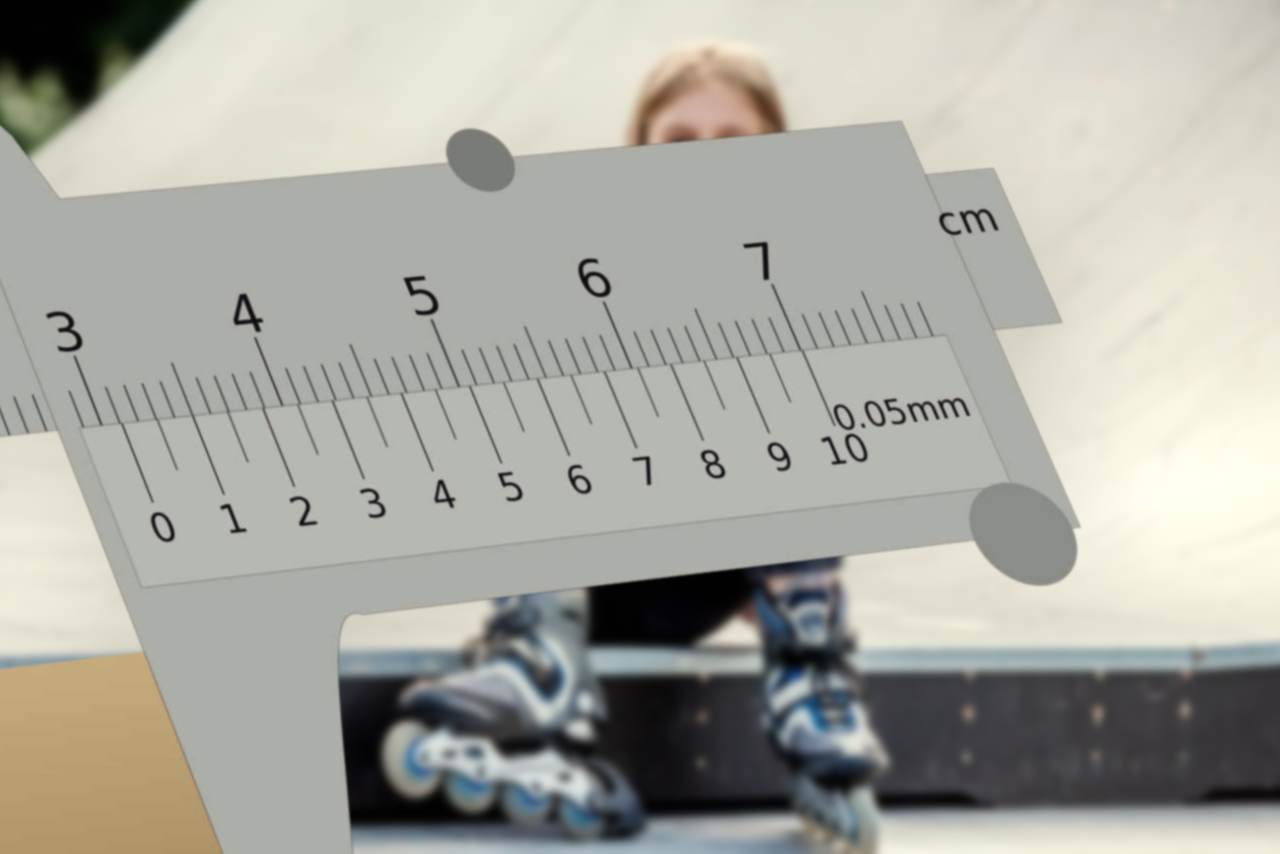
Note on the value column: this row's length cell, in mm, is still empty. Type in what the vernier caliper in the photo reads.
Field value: 31.1 mm
